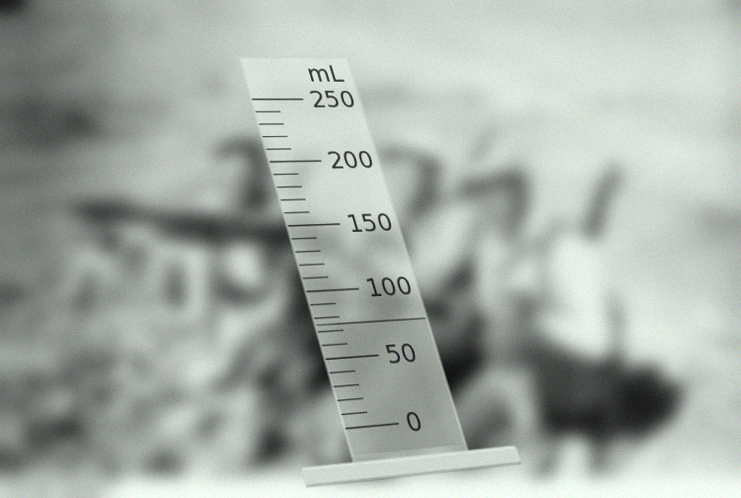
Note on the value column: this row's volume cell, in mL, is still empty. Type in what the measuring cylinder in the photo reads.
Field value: 75 mL
